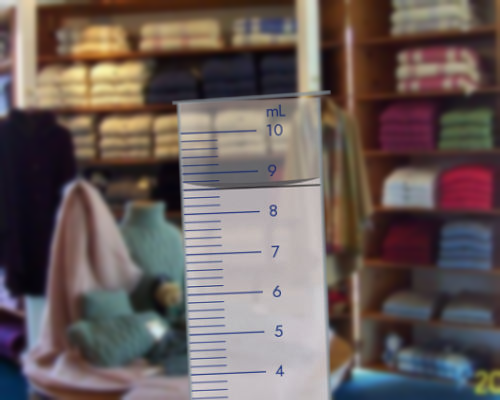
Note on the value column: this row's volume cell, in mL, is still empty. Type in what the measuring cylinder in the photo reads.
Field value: 8.6 mL
